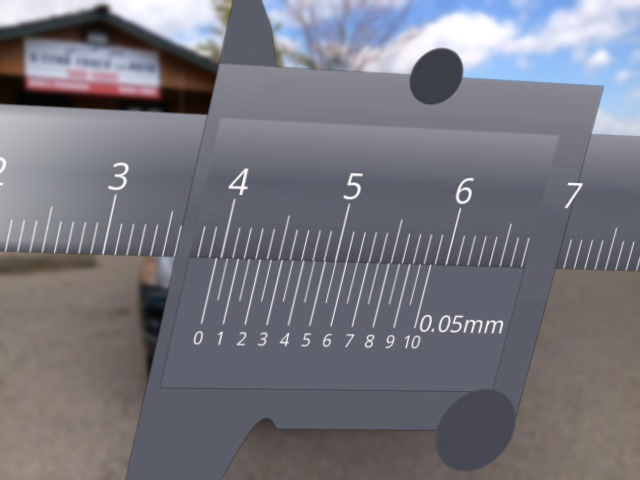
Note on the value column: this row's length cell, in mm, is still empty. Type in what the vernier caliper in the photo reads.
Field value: 39.6 mm
